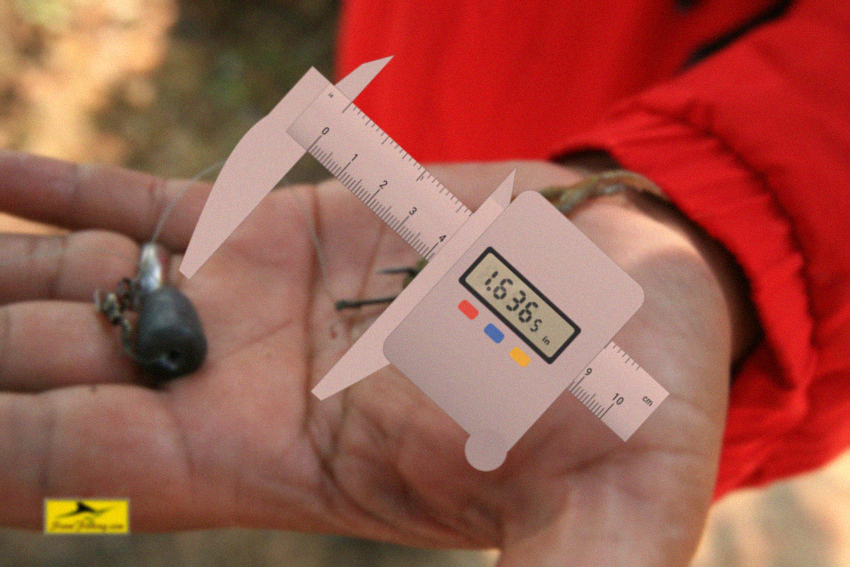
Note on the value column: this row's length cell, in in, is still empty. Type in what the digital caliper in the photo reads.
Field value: 1.6365 in
